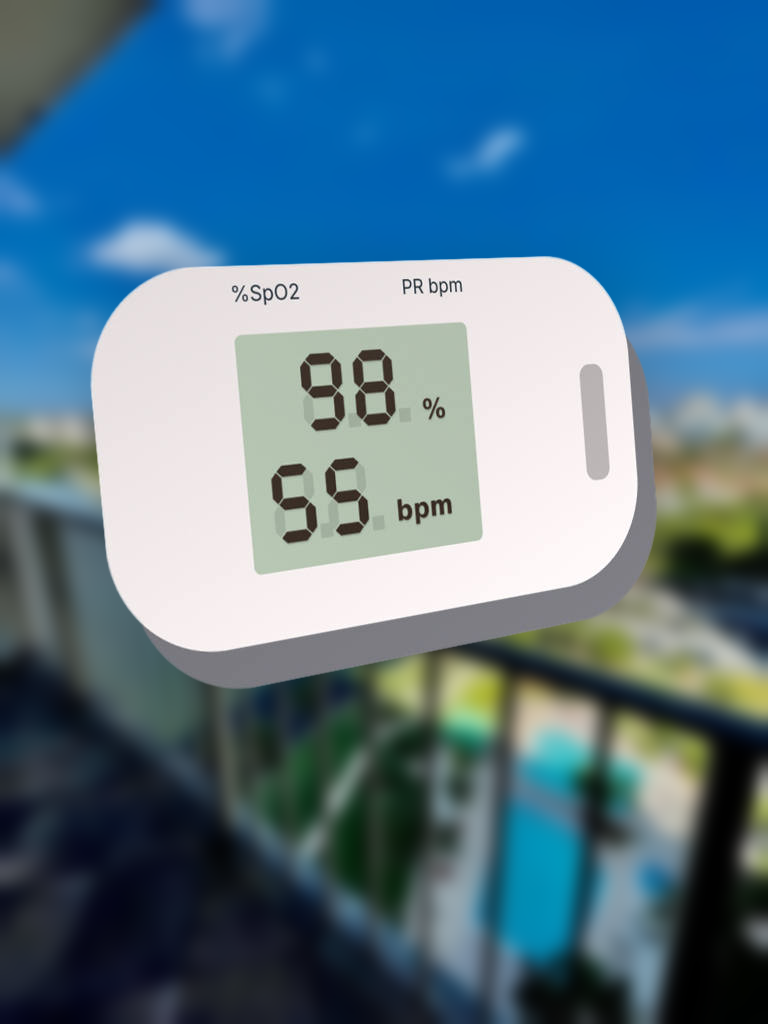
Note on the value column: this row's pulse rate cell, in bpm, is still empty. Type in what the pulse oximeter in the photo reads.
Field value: 55 bpm
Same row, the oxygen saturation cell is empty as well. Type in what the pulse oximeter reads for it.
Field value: 98 %
